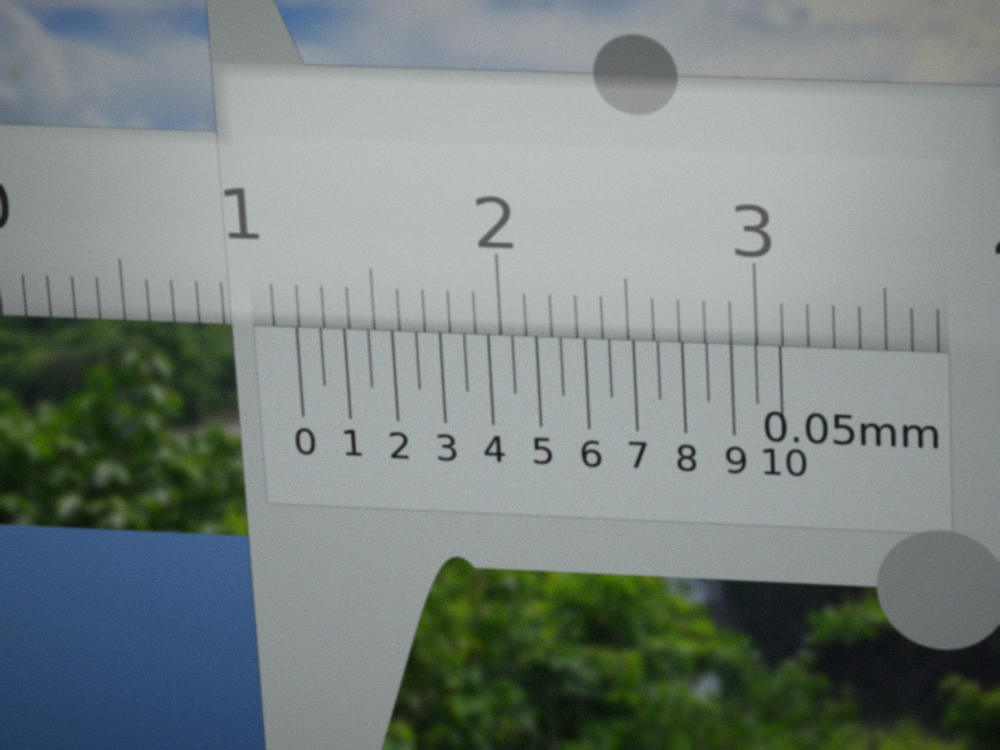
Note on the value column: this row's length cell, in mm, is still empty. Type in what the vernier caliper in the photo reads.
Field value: 11.9 mm
